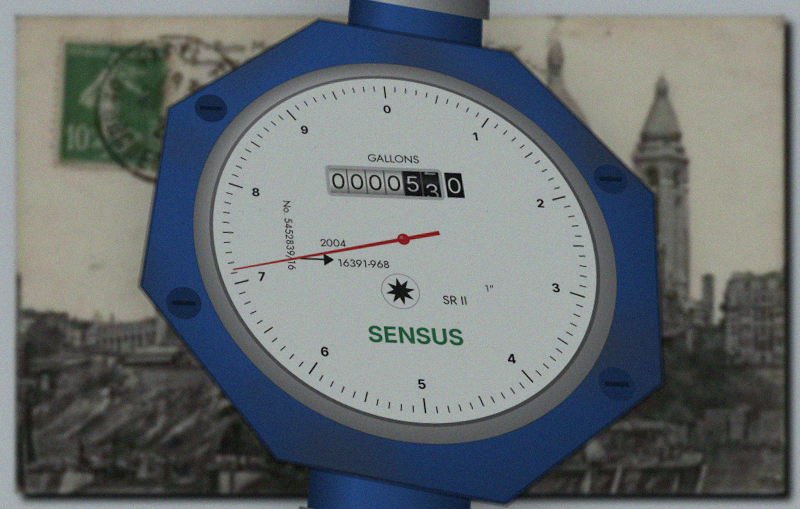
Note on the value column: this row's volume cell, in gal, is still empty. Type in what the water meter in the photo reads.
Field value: 527.1 gal
